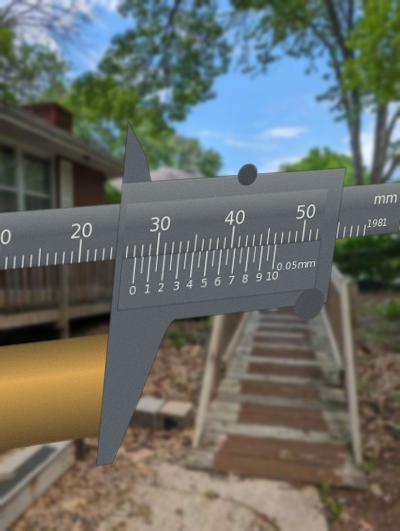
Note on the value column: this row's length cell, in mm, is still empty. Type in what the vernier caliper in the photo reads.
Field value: 27.2 mm
